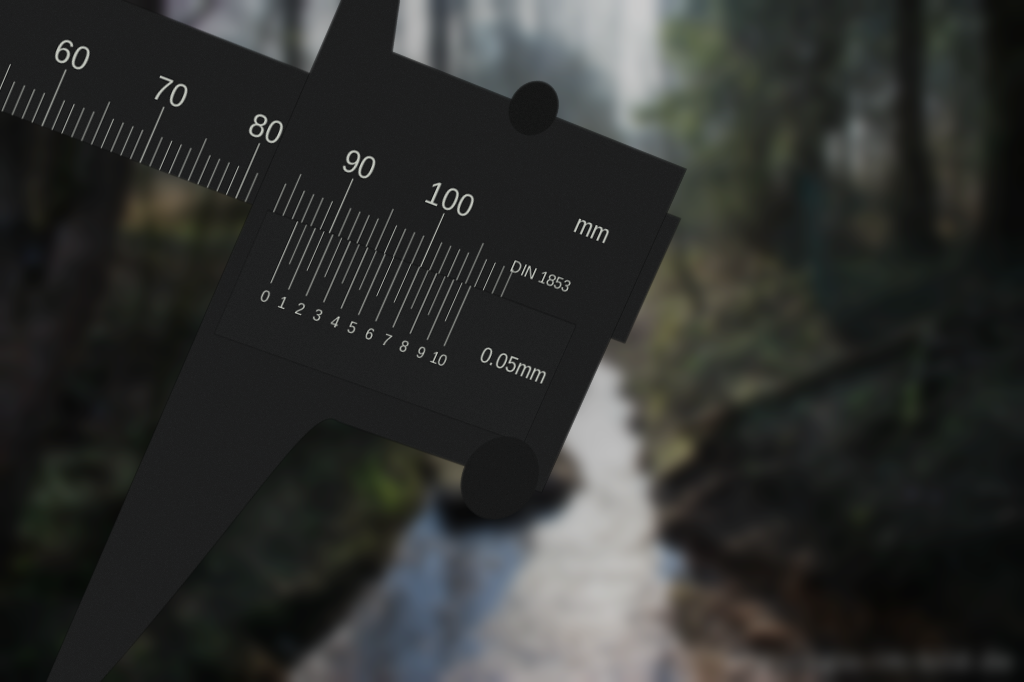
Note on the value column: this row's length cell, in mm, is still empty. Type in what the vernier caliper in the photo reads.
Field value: 86.6 mm
